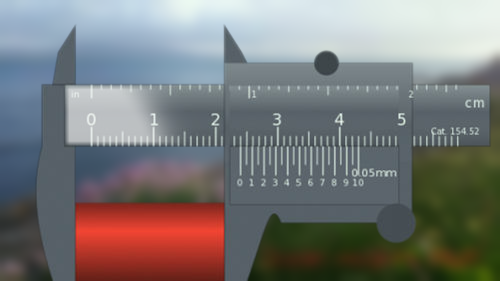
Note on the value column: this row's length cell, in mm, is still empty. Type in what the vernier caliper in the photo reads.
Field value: 24.0 mm
